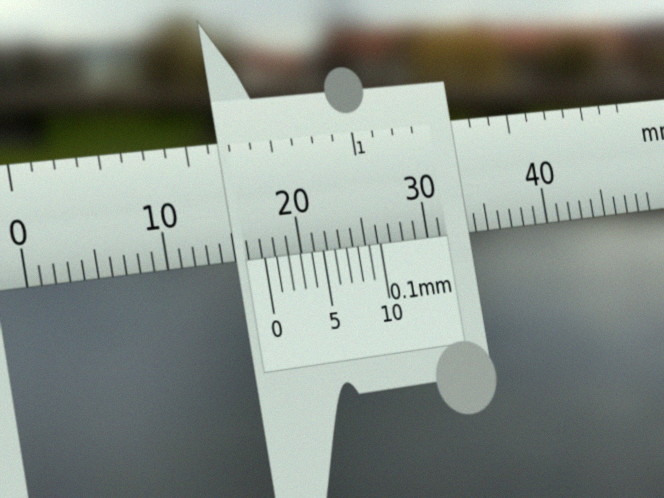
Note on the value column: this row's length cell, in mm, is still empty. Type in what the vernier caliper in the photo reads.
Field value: 17.2 mm
